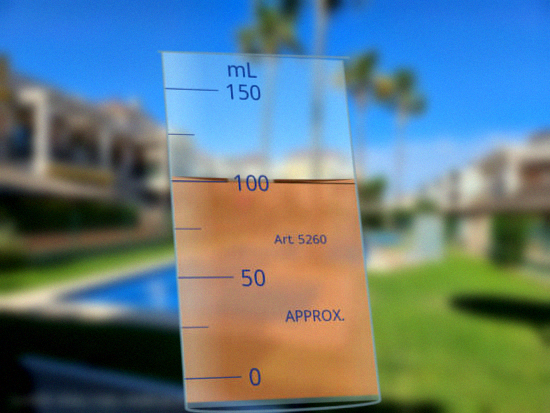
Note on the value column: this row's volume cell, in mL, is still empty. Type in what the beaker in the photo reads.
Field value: 100 mL
